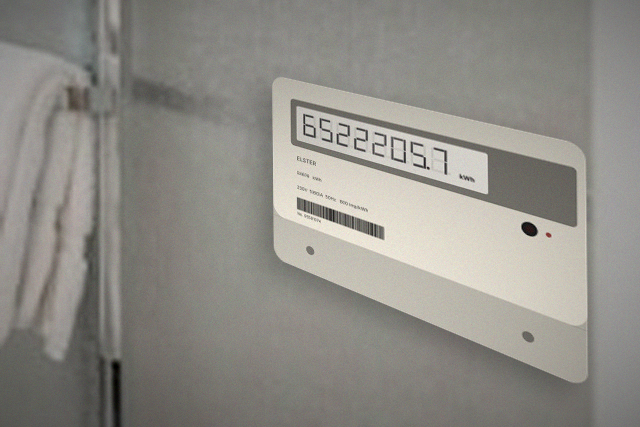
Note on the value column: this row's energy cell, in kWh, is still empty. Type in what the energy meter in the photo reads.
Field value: 6522205.7 kWh
